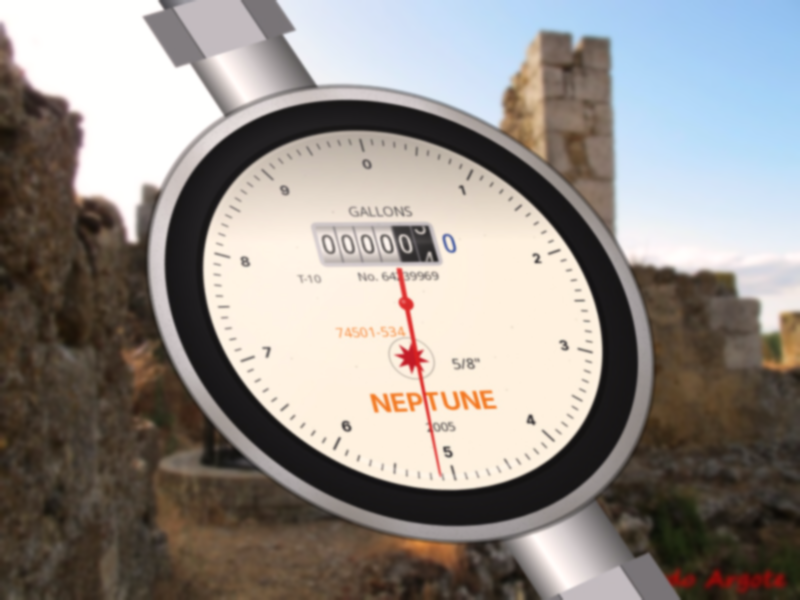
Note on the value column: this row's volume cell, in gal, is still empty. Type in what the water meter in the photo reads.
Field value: 35.1 gal
